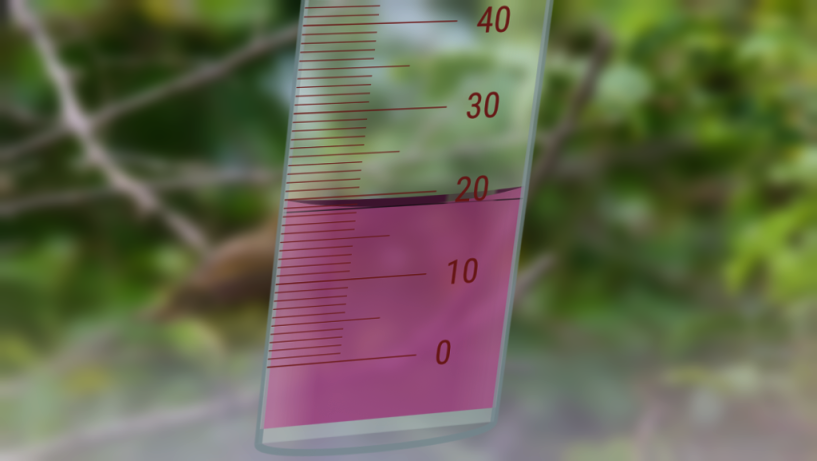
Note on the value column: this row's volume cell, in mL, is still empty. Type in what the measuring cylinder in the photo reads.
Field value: 18.5 mL
